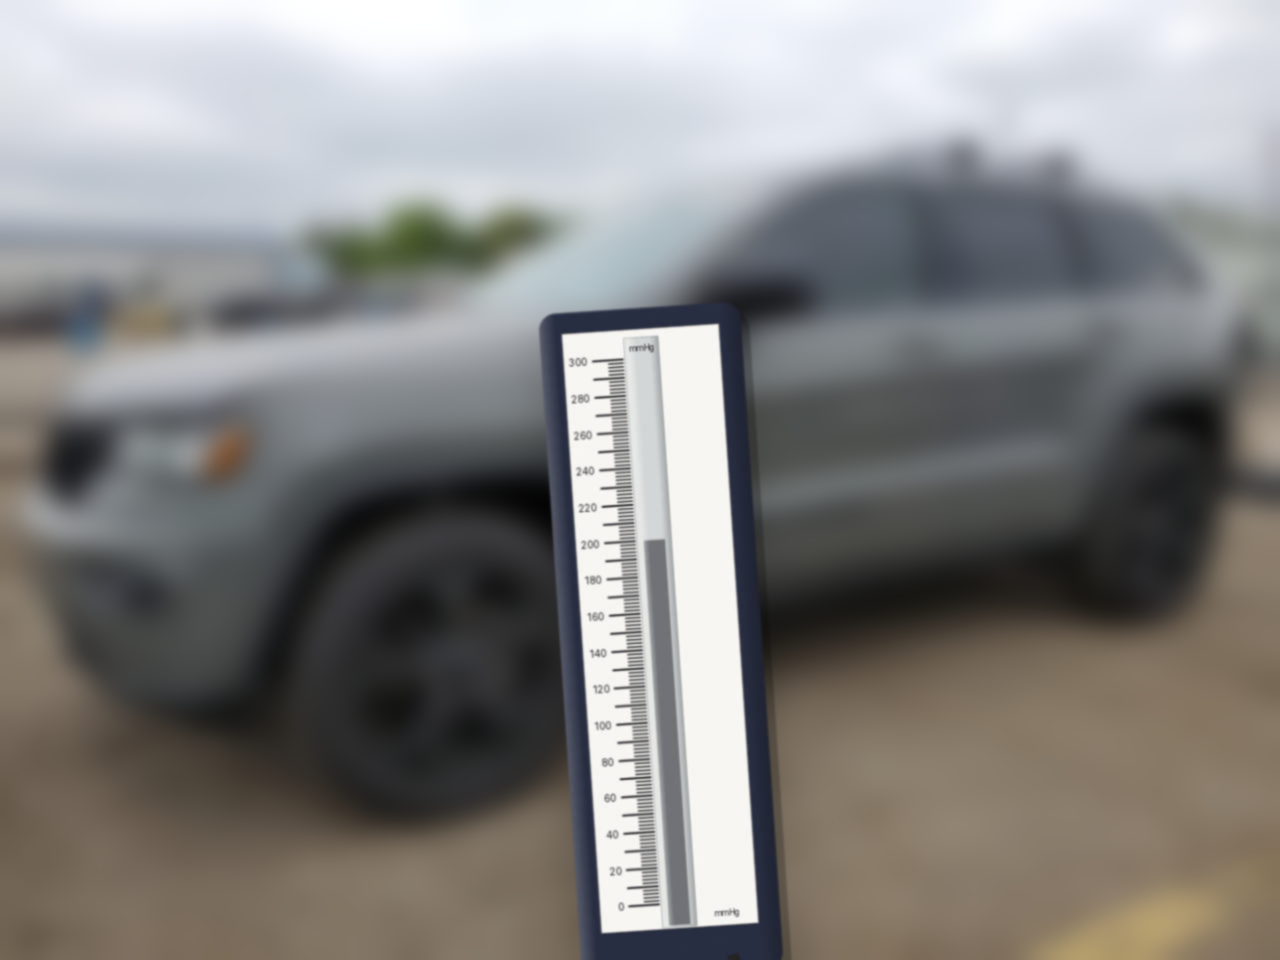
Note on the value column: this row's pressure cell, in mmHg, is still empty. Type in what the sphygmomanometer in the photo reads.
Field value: 200 mmHg
